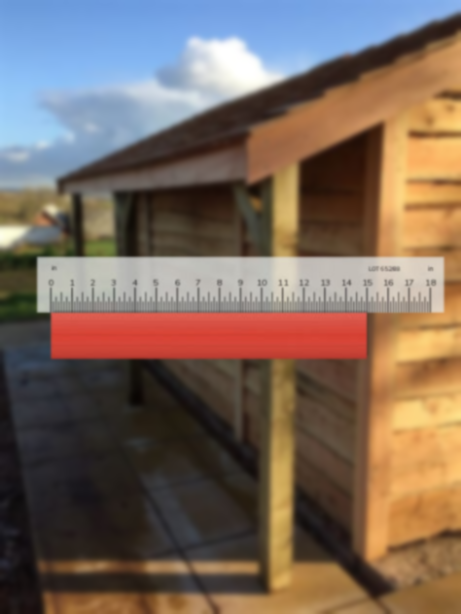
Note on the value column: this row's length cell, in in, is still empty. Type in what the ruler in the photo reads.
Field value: 15 in
